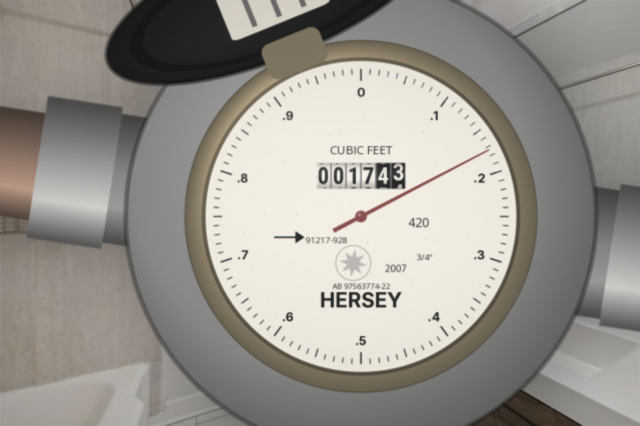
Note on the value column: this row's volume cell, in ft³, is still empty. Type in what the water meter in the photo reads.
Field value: 1743.17 ft³
